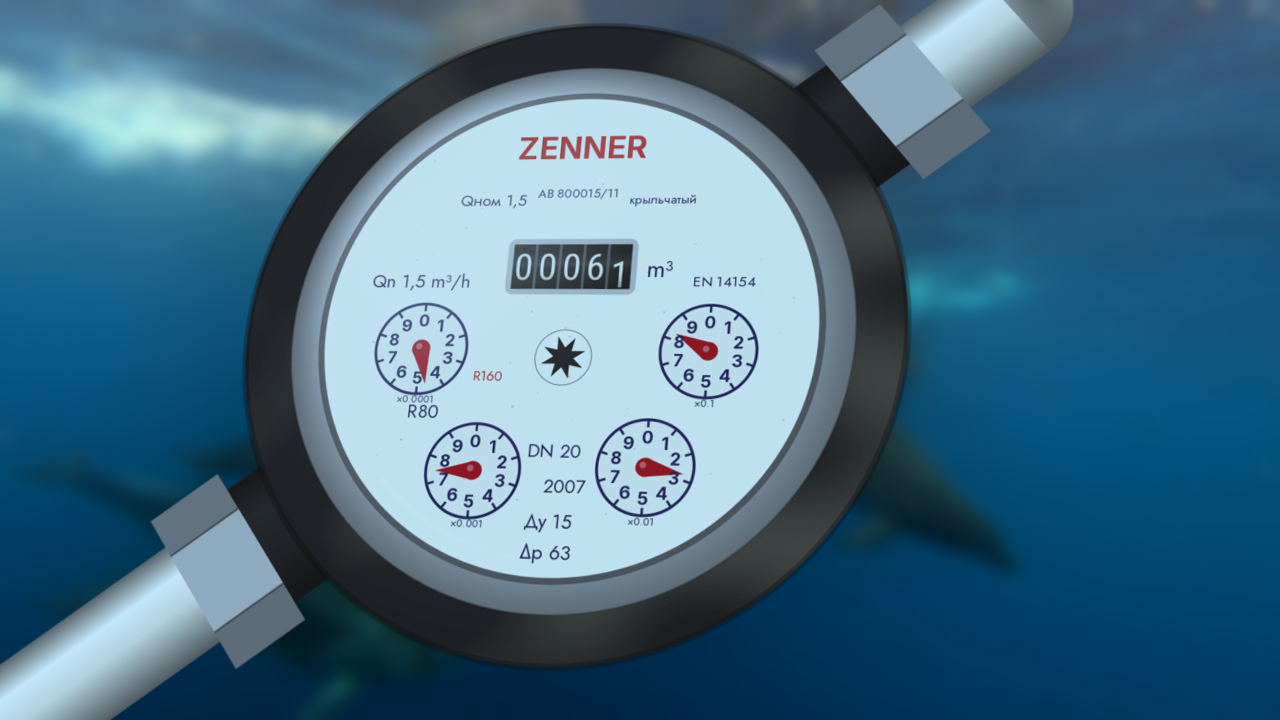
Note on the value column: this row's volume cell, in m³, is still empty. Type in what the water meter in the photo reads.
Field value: 60.8274 m³
